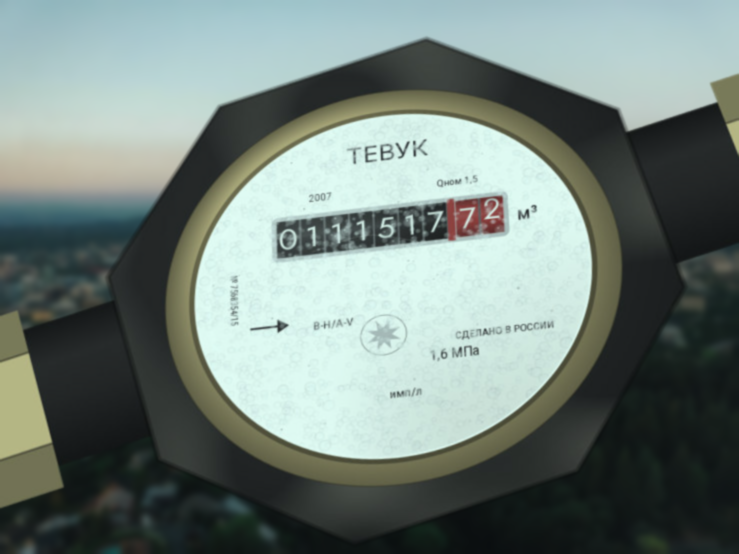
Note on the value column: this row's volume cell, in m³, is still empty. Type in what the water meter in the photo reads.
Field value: 111517.72 m³
